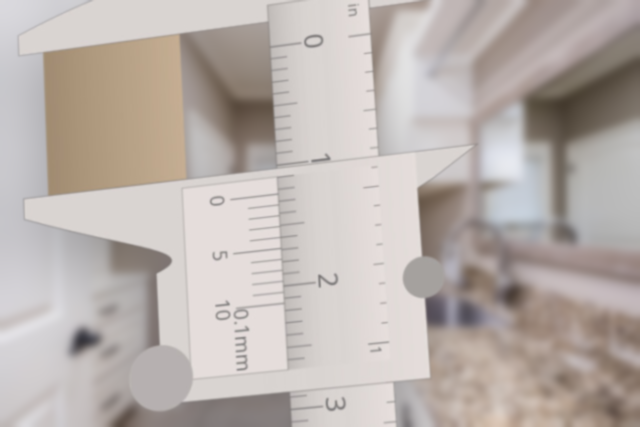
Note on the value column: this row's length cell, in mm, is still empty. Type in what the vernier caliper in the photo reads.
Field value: 12.4 mm
